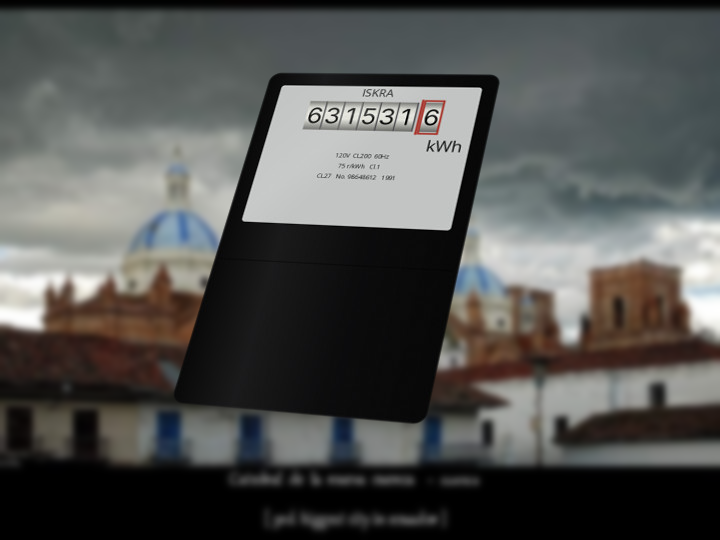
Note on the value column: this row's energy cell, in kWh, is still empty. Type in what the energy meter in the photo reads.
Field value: 631531.6 kWh
